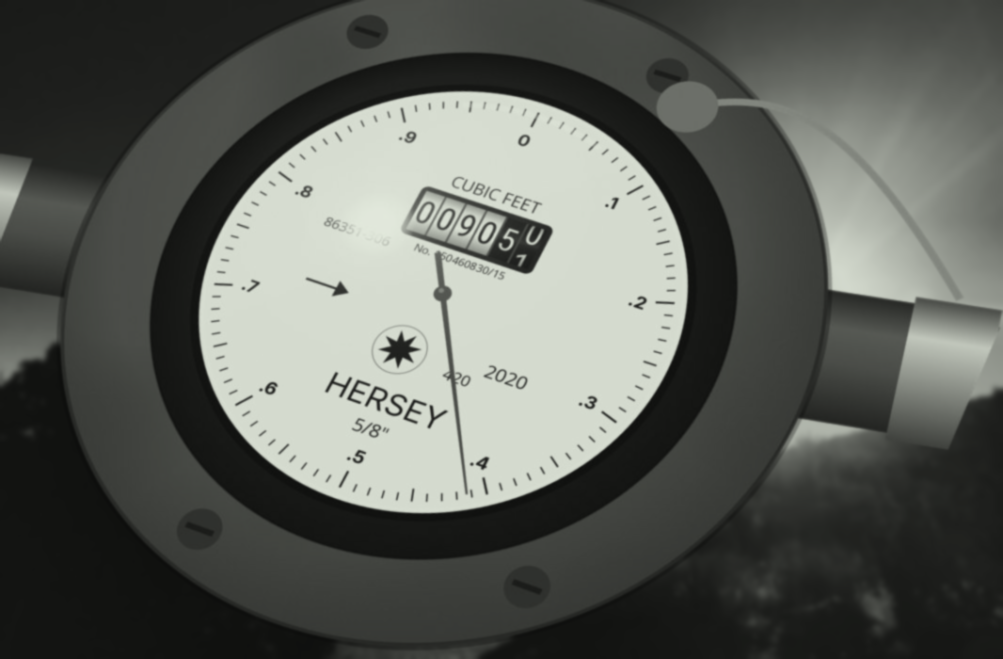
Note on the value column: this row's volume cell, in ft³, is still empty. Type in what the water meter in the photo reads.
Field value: 9050.41 ft³
